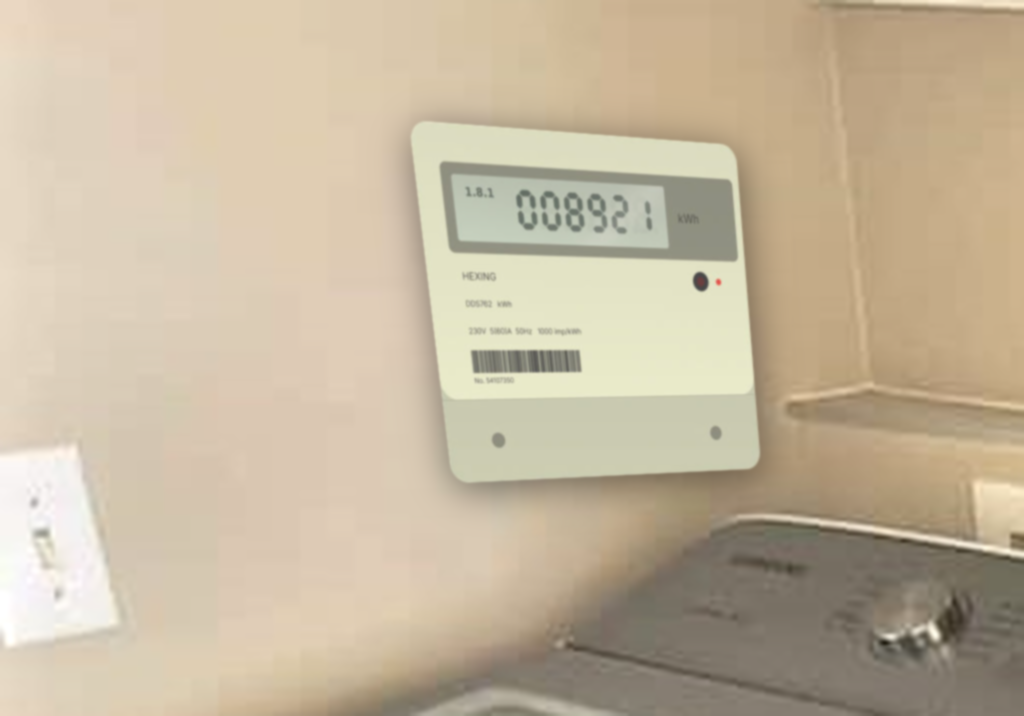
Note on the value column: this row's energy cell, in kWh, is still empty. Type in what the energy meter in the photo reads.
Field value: 8921 kWh
